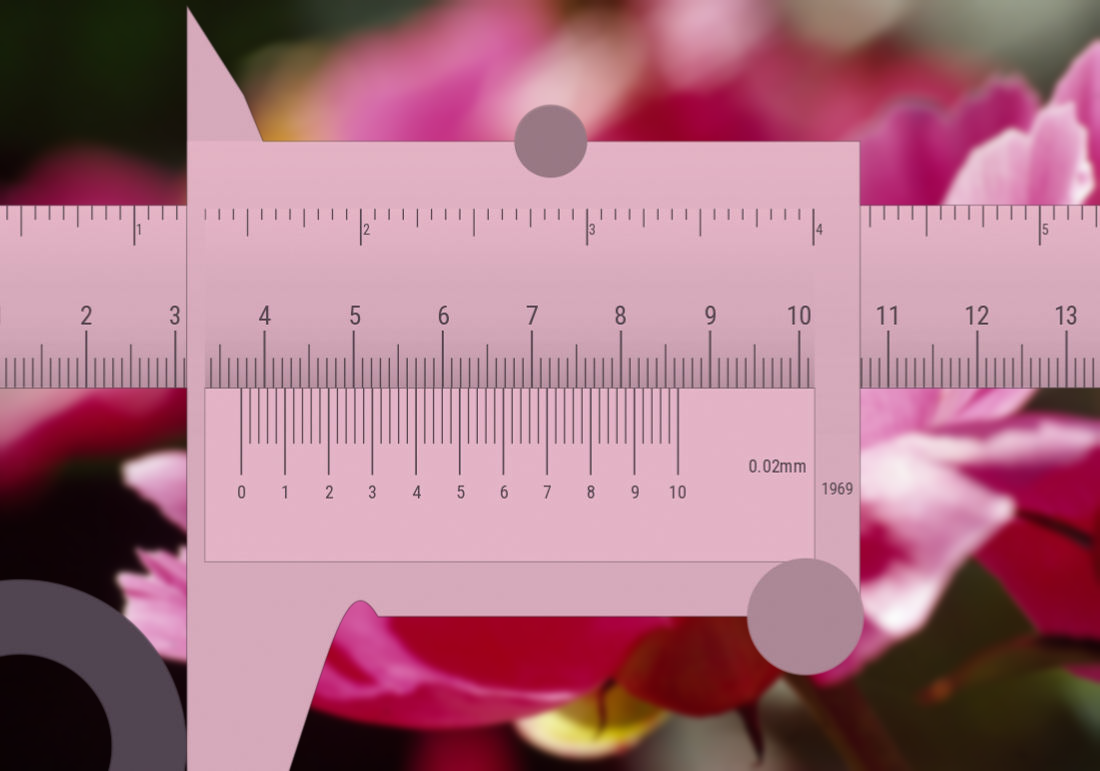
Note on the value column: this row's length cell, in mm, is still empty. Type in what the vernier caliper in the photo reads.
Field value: 37.4 mm
